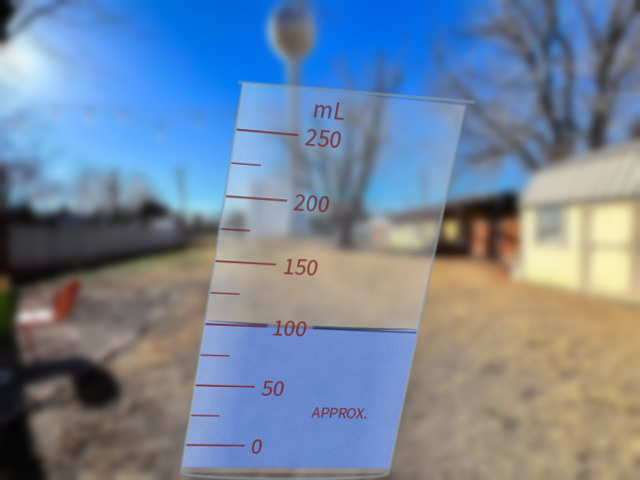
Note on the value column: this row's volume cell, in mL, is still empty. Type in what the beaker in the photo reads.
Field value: 100 mL
